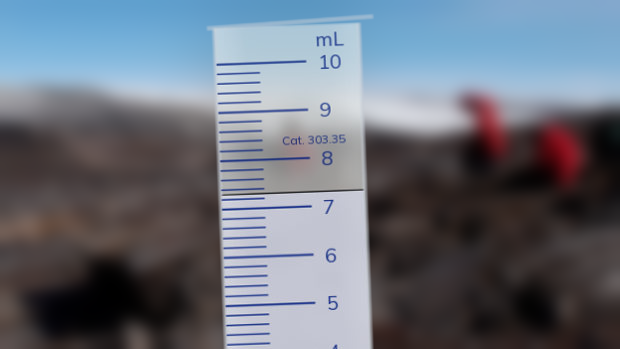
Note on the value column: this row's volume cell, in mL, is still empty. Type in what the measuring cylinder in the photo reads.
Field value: 7.3 mL
